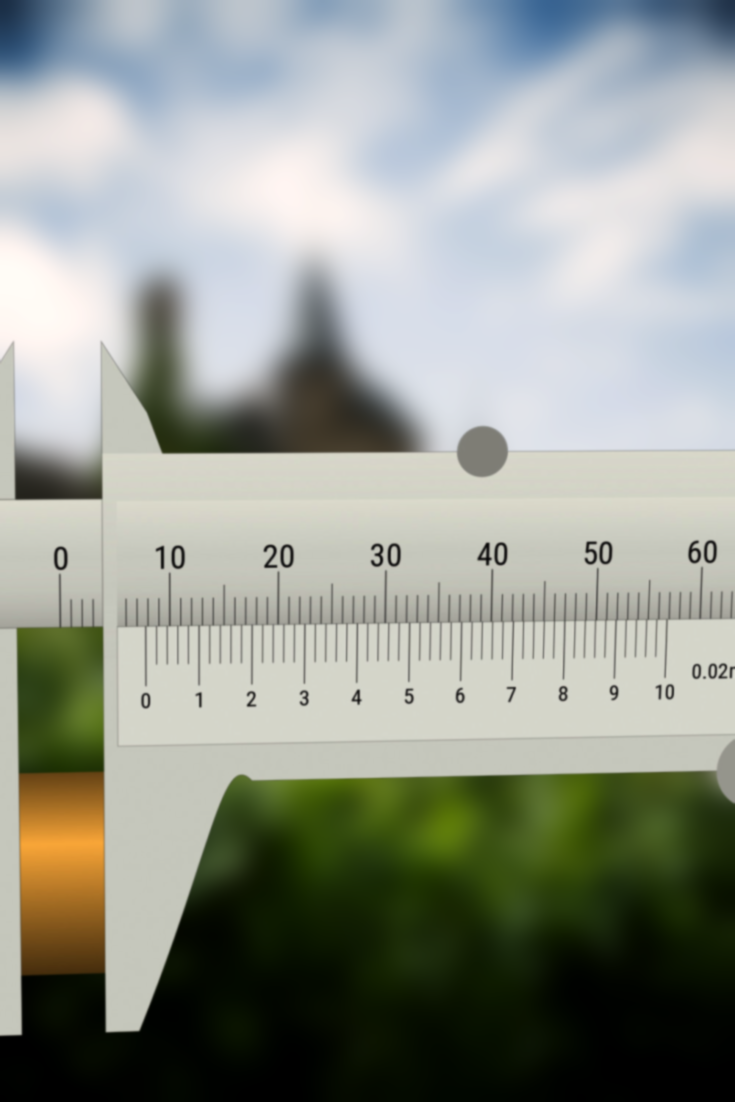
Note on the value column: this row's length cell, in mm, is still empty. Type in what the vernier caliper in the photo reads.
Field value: 7.8 mm
